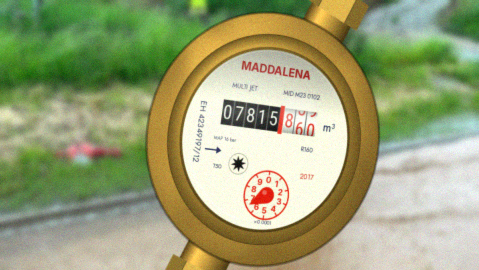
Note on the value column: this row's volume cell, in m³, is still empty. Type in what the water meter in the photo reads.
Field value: 7815.8596 m³
